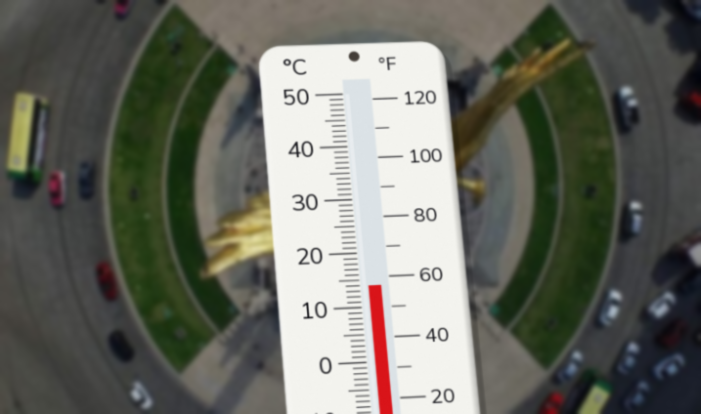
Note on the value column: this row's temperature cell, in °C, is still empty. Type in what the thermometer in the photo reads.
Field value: 14 °C
